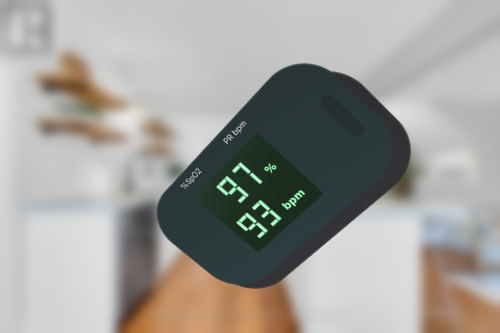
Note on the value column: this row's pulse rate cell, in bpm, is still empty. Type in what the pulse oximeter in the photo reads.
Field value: 93 bpm
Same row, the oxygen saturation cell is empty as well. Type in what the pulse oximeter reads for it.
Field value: 97 %
